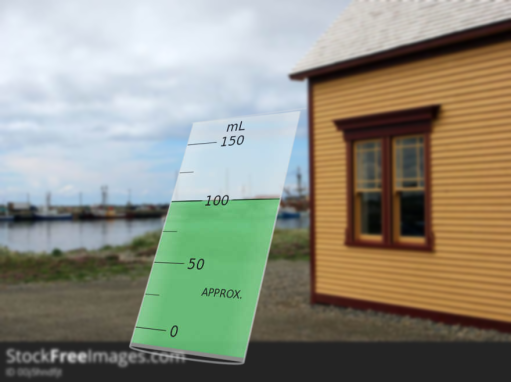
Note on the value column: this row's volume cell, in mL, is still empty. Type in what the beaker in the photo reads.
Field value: 100 mL
